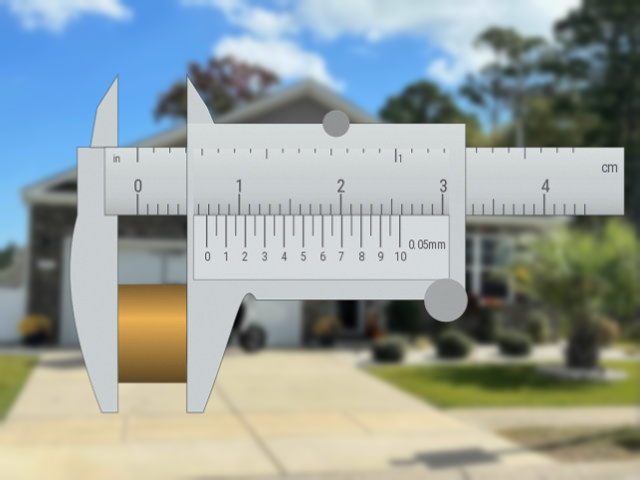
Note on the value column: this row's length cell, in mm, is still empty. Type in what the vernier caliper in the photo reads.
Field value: 6.8 mm
